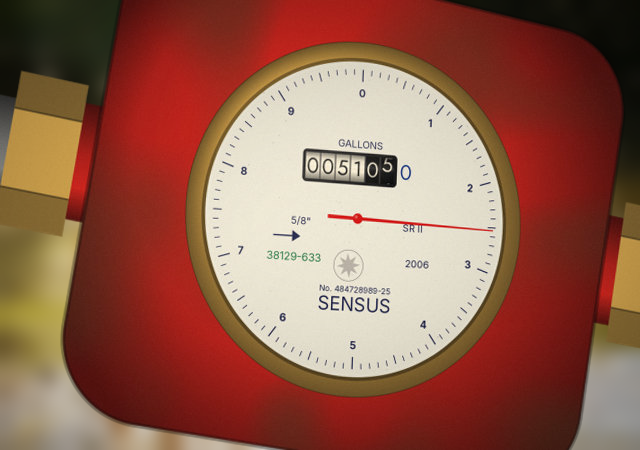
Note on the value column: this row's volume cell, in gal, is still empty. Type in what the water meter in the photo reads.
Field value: 51052.5 gal
